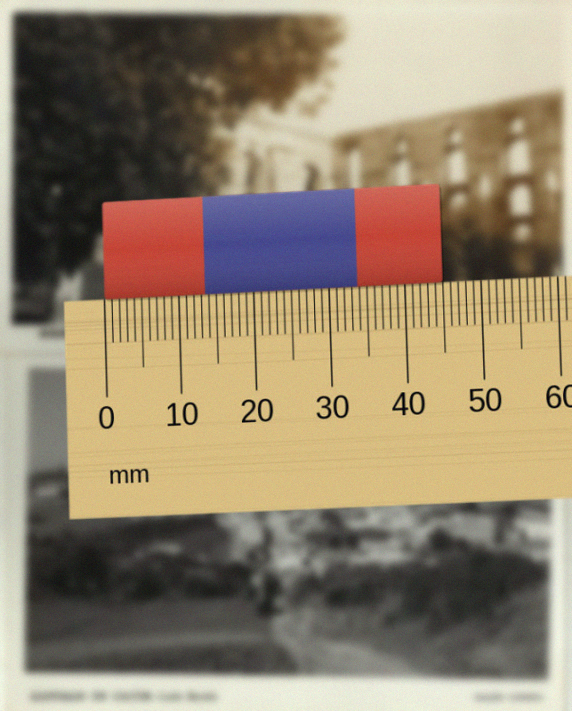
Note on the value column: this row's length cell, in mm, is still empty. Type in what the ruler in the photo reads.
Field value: 45 mm
